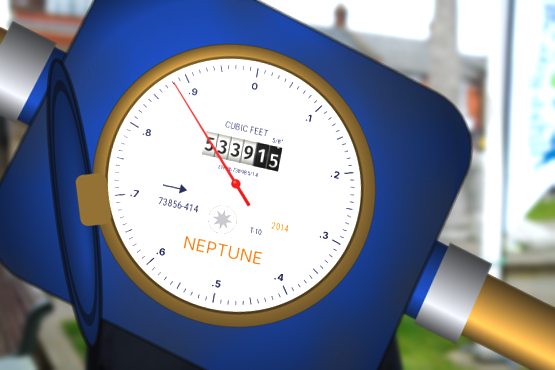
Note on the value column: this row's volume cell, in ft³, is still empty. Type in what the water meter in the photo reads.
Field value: 533914.88 ft³
